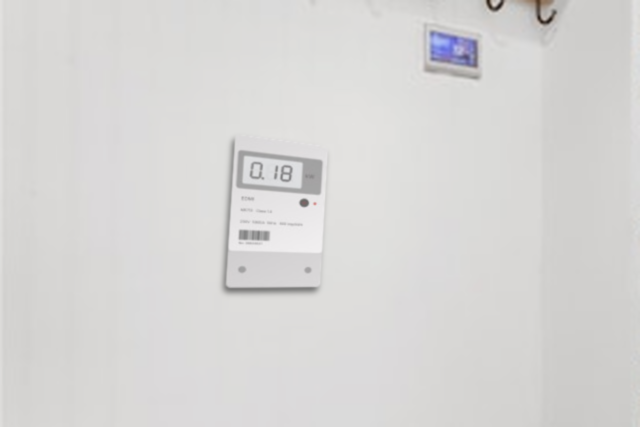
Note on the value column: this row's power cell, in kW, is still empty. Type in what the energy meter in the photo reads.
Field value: 0.18 kW
